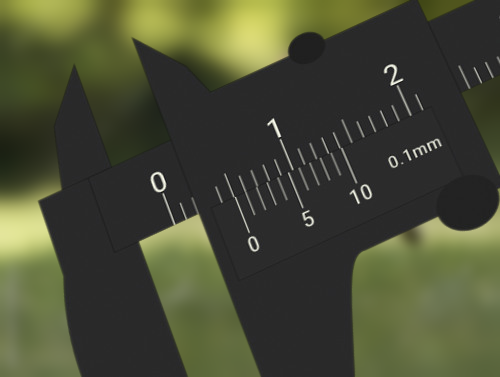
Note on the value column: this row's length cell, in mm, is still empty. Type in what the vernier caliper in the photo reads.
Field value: 5.1 mm
